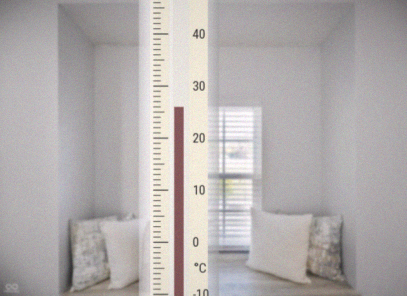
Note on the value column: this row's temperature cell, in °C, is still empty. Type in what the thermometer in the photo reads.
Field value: 26 °C
